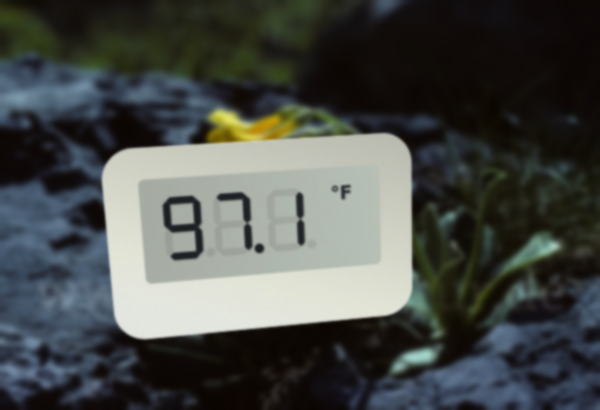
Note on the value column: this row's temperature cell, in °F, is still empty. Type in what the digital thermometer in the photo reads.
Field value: 97.1 °F
